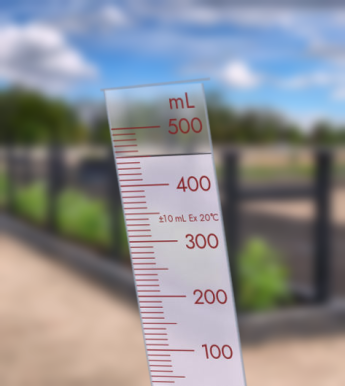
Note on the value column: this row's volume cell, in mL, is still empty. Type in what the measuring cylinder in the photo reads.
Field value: 450 mL
